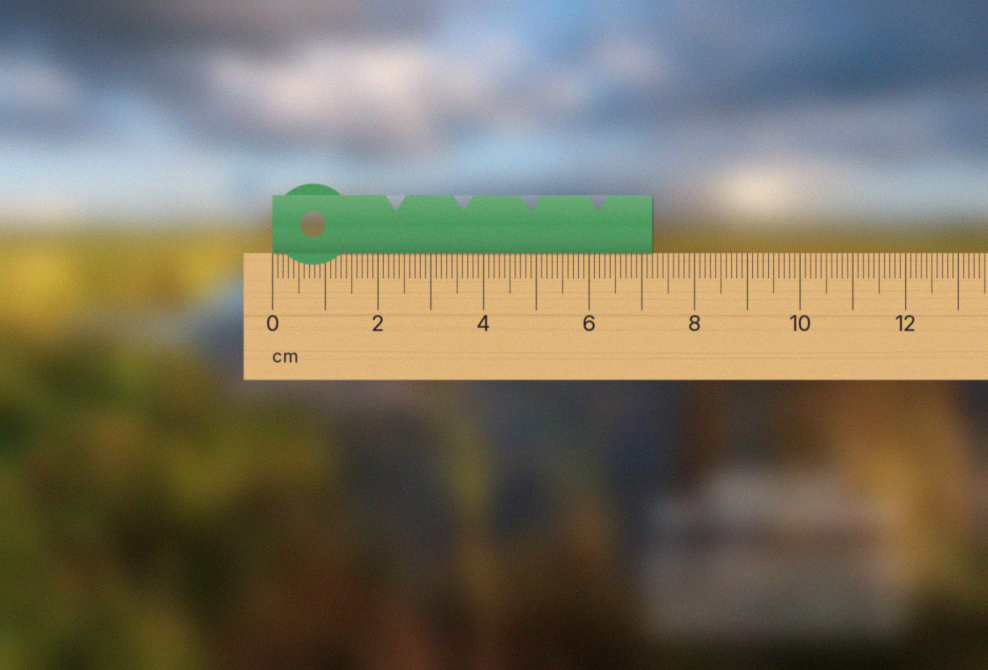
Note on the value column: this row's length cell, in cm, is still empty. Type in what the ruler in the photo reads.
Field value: 7.2 cm
